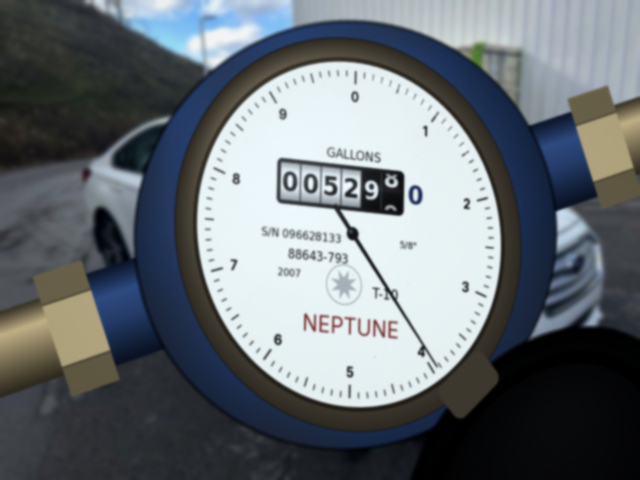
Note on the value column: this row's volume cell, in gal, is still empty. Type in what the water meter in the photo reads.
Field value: 52983.9 gal
